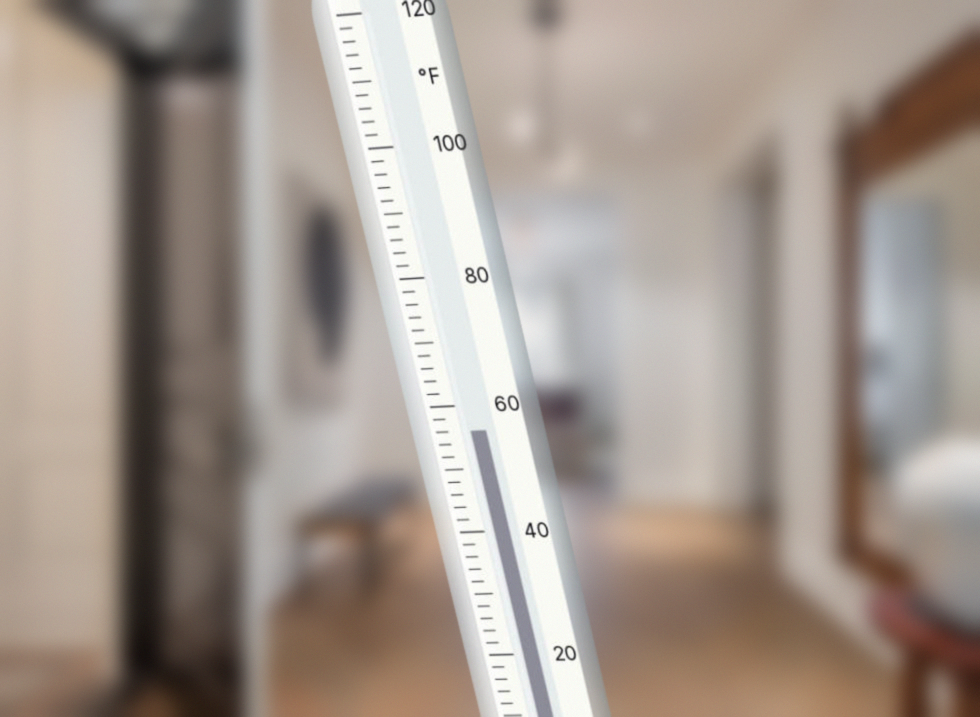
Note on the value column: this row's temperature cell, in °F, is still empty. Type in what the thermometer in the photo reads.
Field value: 56 °F
